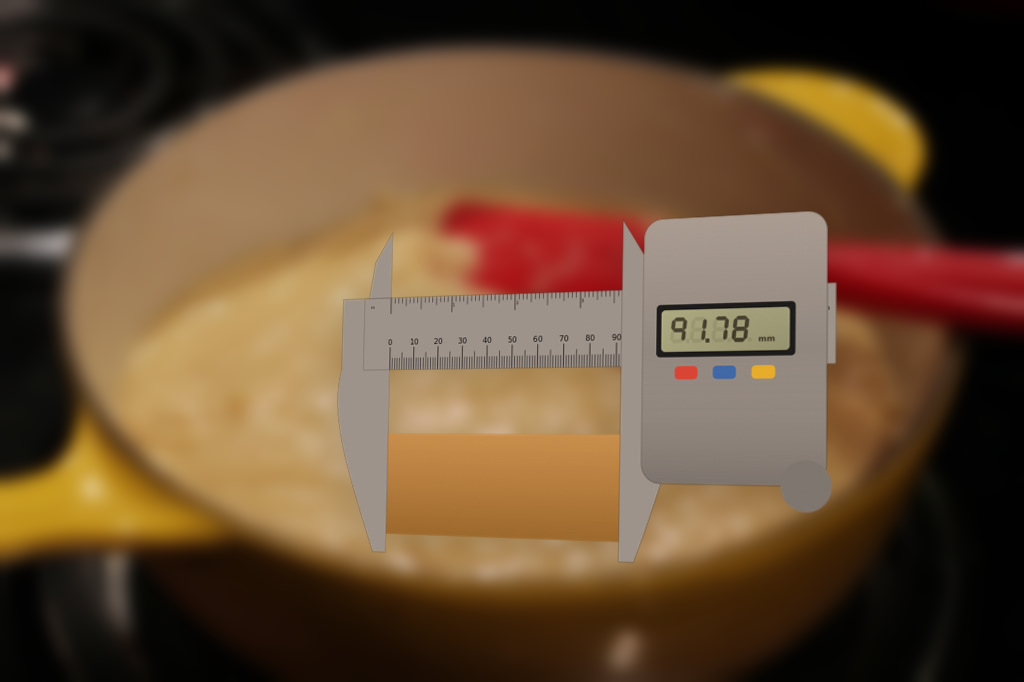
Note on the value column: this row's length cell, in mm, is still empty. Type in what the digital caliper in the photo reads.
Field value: 91.78 mm
